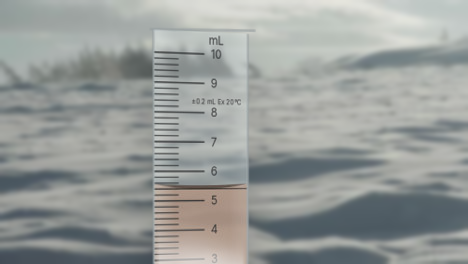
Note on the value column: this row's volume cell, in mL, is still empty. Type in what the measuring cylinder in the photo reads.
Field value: 5.4 mL
